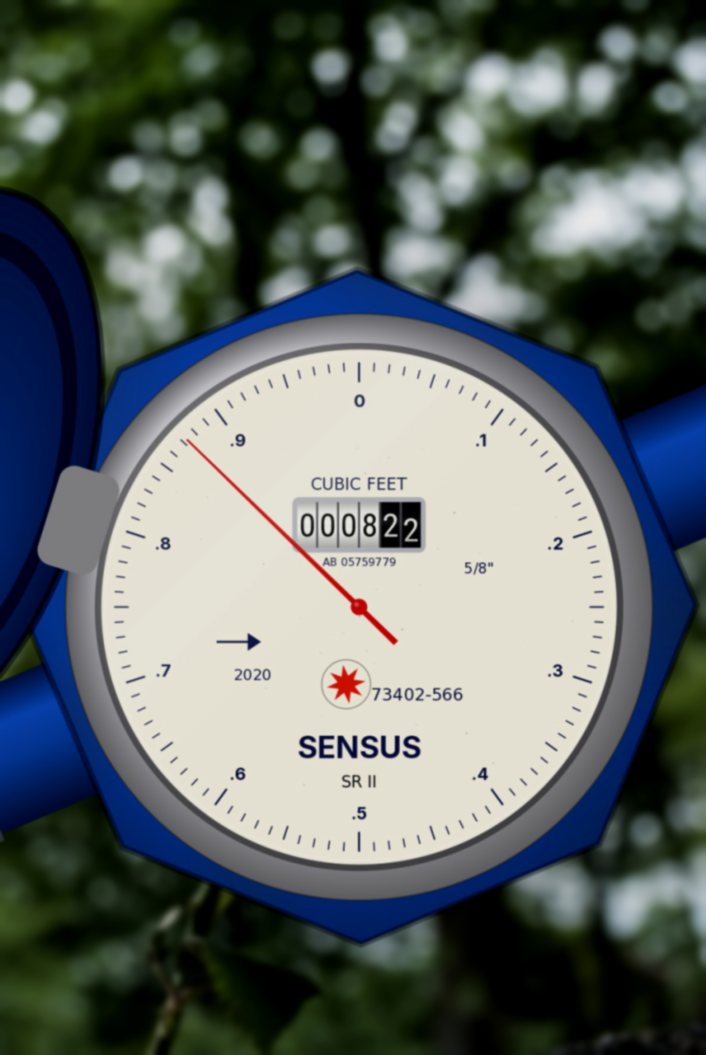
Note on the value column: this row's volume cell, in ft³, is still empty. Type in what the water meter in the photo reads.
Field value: 821.87 ft³
